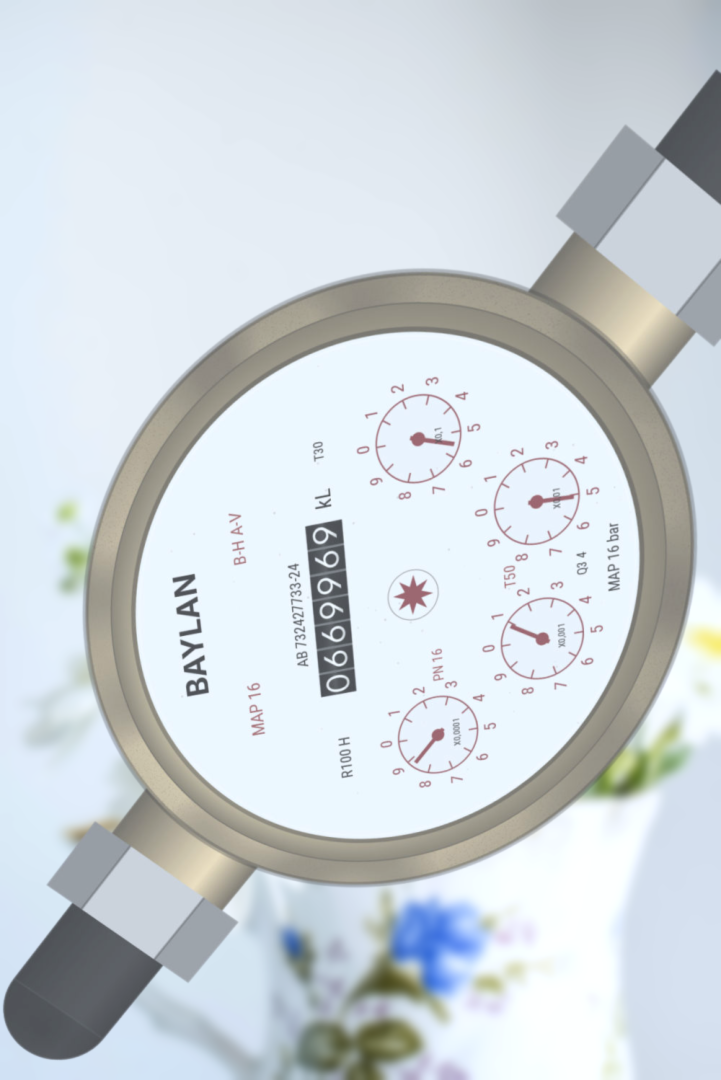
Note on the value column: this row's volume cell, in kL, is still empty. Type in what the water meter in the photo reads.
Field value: 669969.5508 kL
